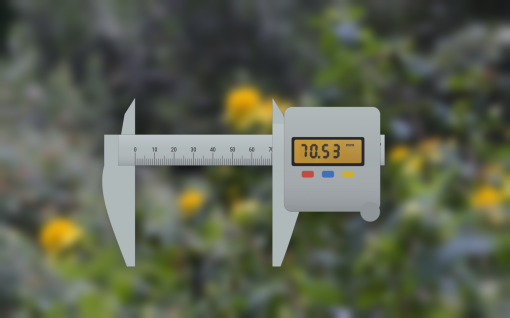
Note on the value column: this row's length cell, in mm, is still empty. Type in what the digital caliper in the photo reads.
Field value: 70.53 mm
